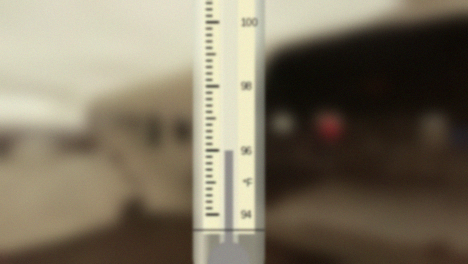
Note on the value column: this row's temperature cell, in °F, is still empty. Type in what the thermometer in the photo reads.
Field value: 96 °F
